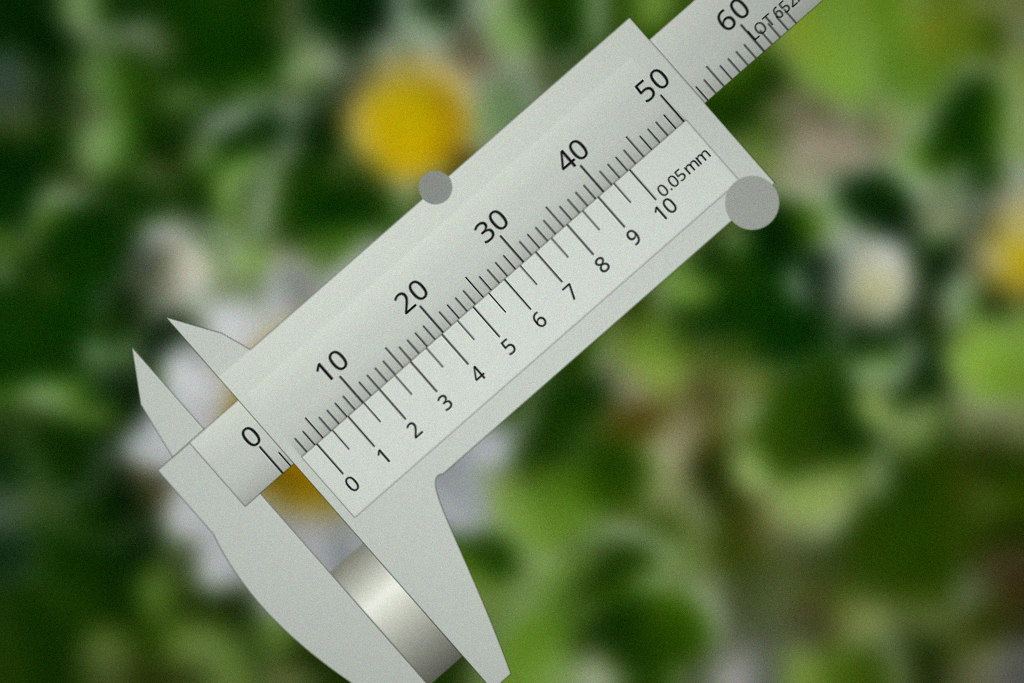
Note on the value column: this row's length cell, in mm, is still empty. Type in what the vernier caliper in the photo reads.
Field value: 4.2 mm
